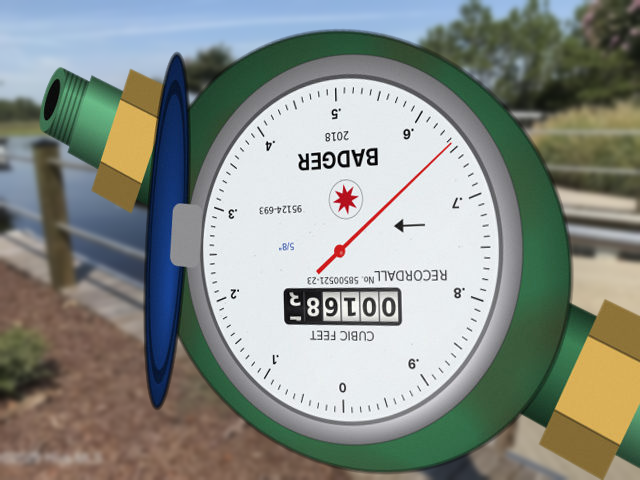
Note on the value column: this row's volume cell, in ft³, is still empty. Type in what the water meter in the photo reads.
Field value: 1682.64 ft³
